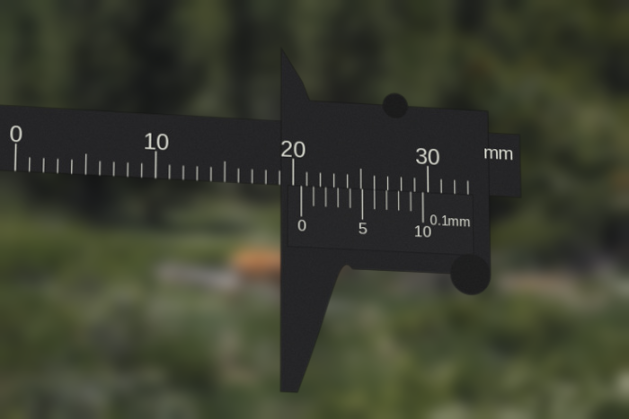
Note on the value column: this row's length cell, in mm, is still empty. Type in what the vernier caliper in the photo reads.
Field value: 20.6 mm
